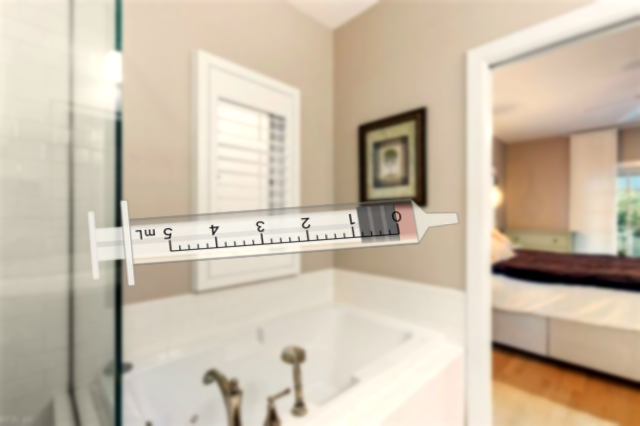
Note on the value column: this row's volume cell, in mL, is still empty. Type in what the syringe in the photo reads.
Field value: 0 mL
